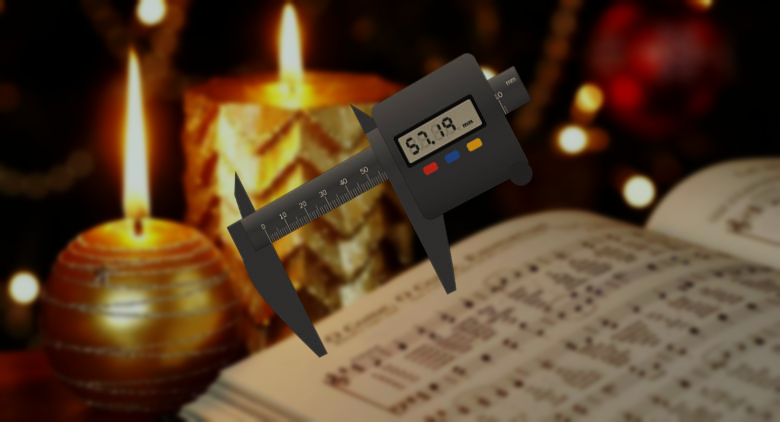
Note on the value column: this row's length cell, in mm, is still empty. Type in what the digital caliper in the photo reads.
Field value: 57.19 mm
